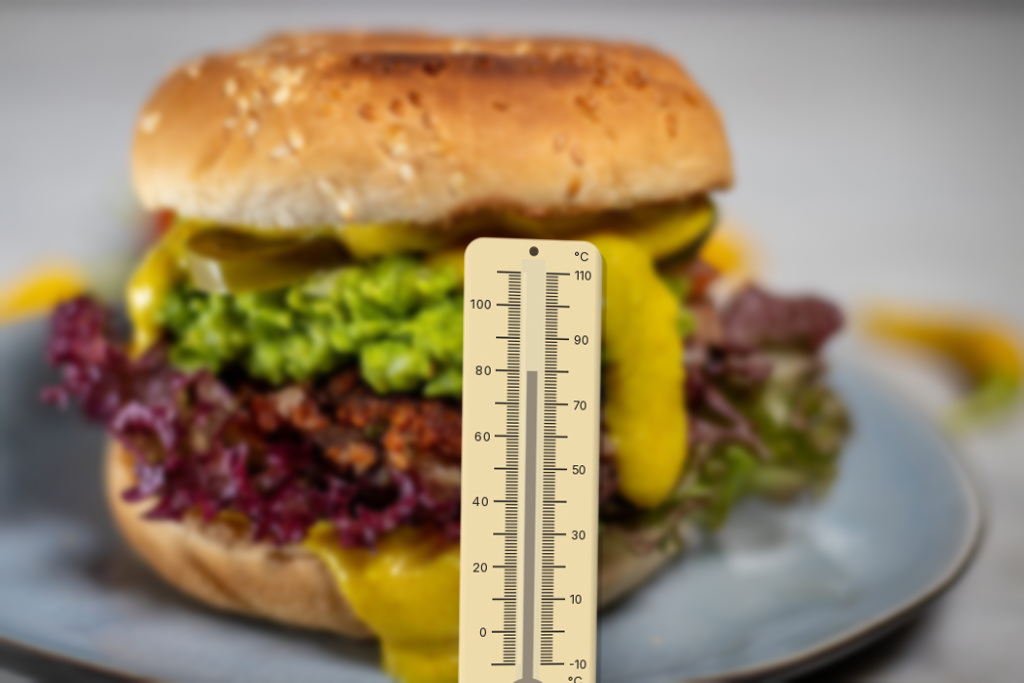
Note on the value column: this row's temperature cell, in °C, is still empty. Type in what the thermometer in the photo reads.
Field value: 80 °C
